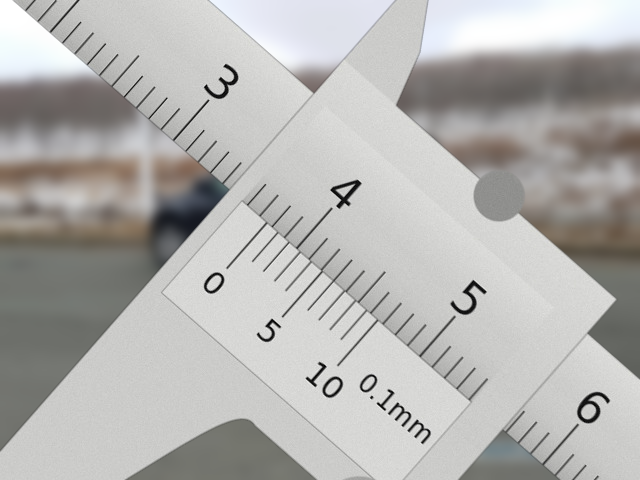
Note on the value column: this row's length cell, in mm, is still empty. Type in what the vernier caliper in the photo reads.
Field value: 37.6 mm
